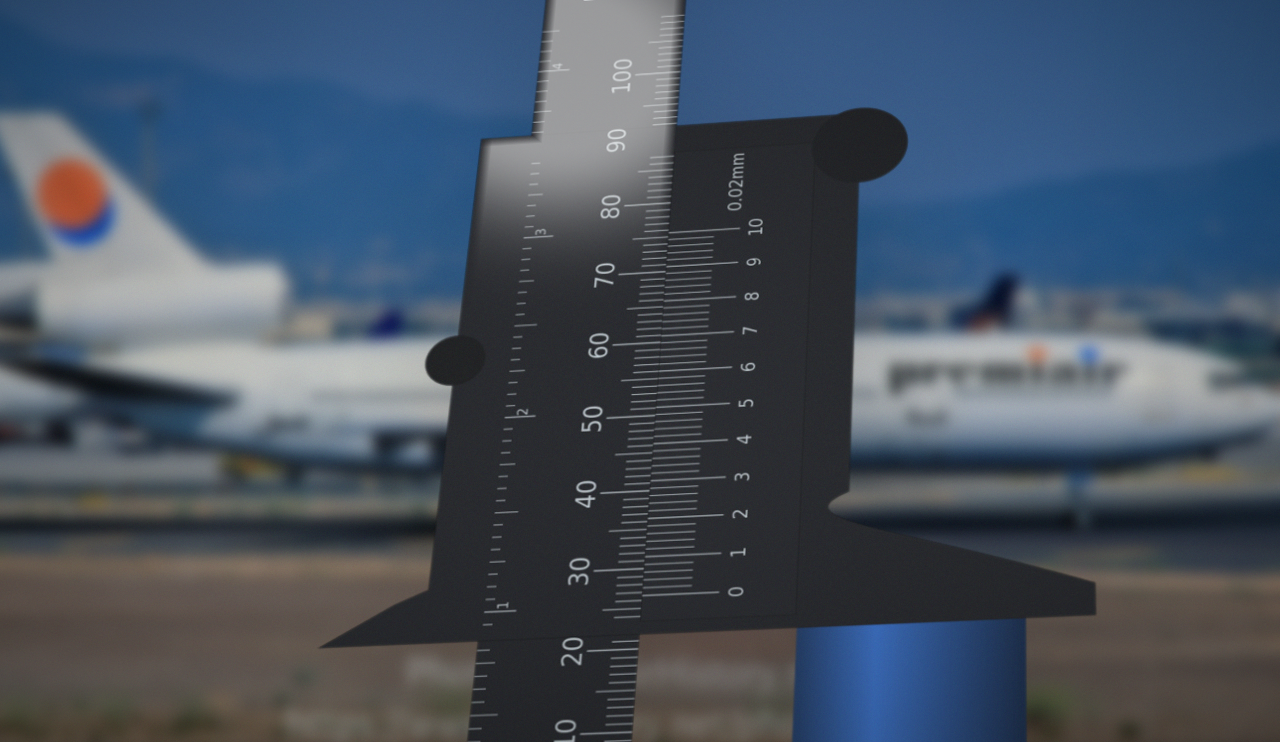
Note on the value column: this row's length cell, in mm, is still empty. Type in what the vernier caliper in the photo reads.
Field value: 26.6 mm
